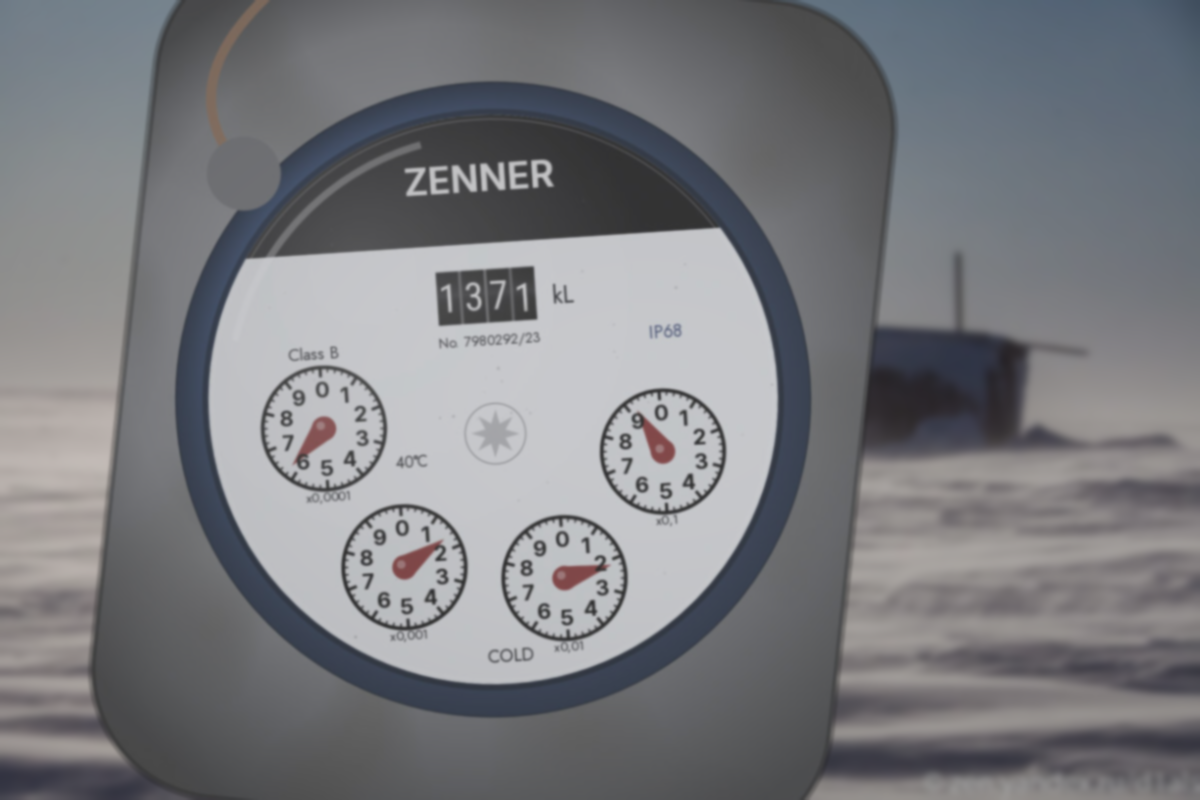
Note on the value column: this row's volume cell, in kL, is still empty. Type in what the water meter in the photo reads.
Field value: 1370.9216 kL
